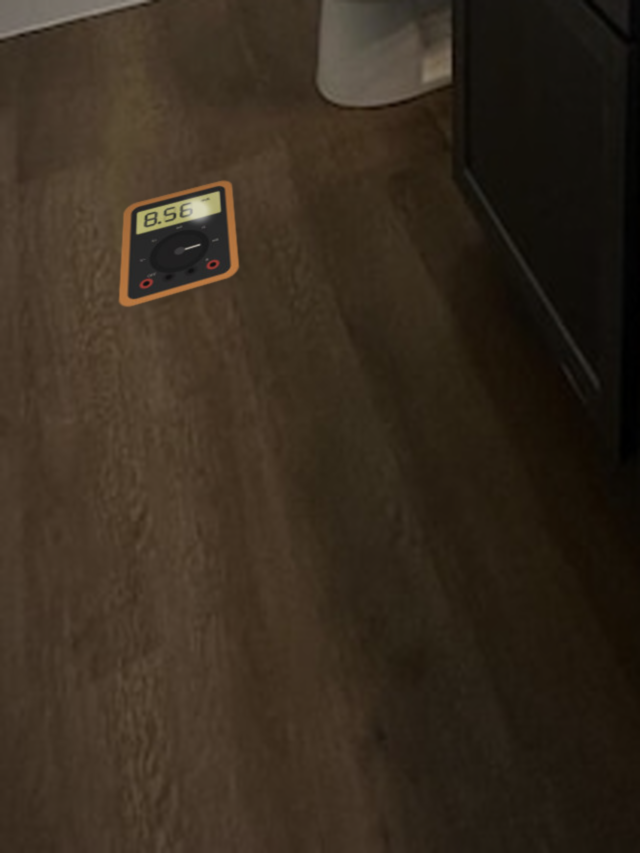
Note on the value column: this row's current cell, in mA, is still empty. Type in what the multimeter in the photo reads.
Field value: 8.56 mA
